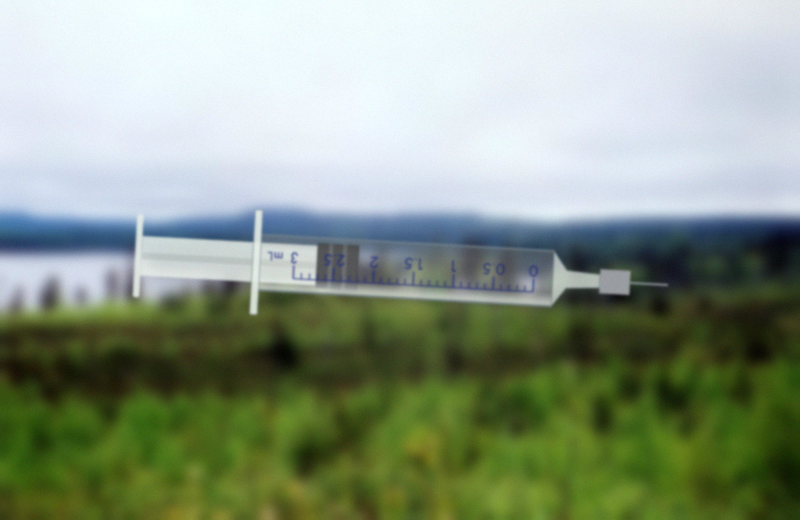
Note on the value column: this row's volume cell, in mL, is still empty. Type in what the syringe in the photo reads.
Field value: 2.2 mL
